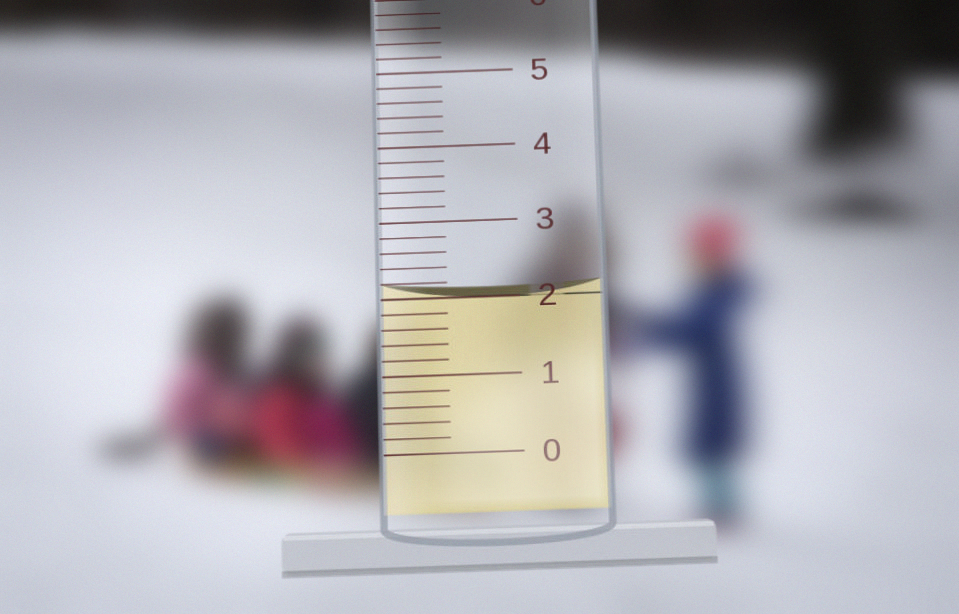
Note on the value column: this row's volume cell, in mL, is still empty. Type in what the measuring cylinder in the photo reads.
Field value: 2 mL
